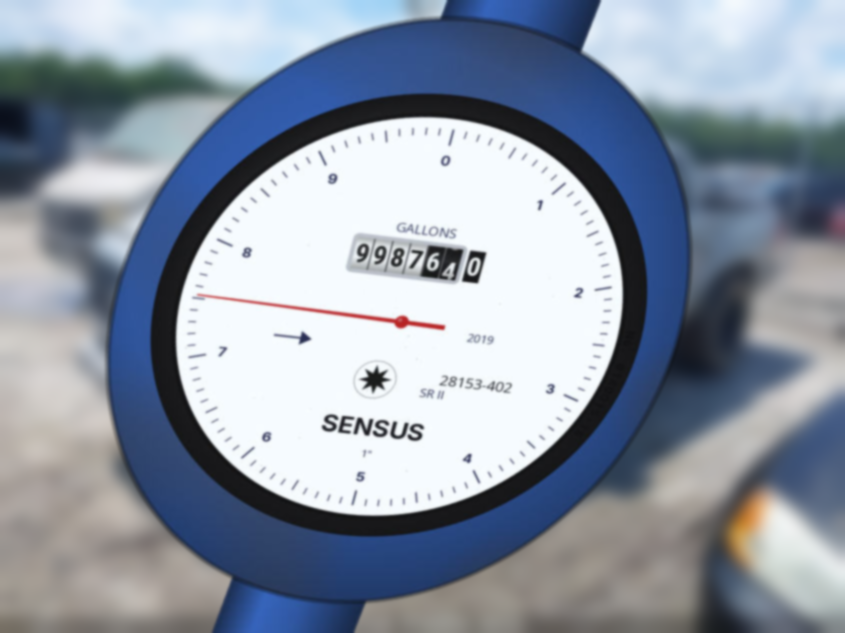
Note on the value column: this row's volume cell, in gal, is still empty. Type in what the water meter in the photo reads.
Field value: 9987637.5 gal
